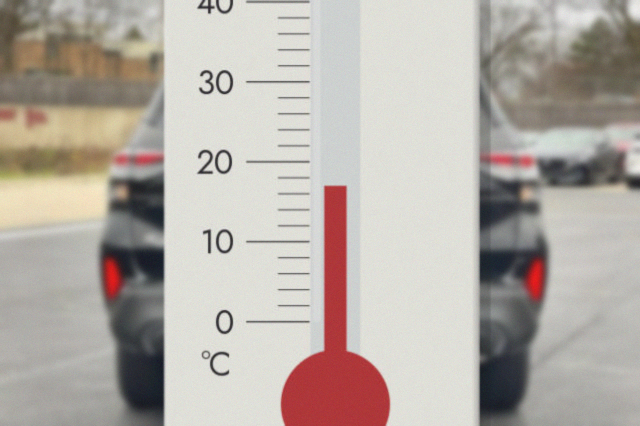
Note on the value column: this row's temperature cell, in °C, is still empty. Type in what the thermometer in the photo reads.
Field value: 17 °C
